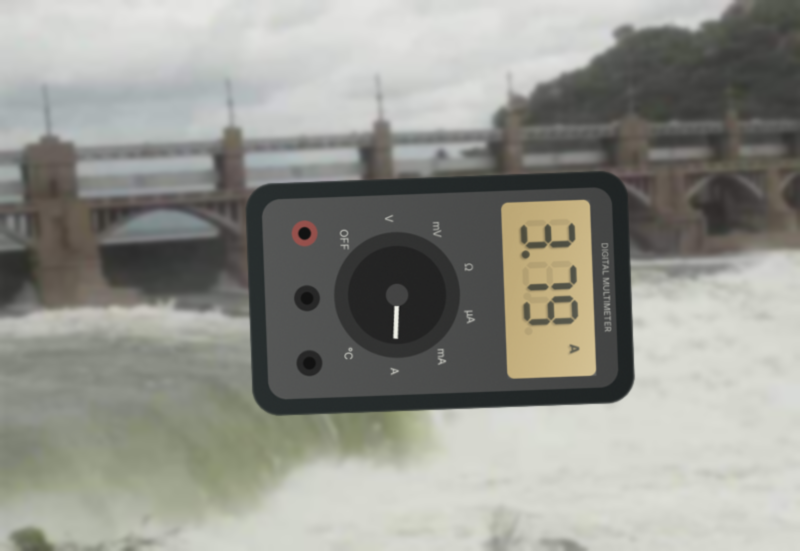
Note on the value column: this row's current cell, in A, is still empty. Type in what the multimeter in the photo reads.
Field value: 3.79 A
